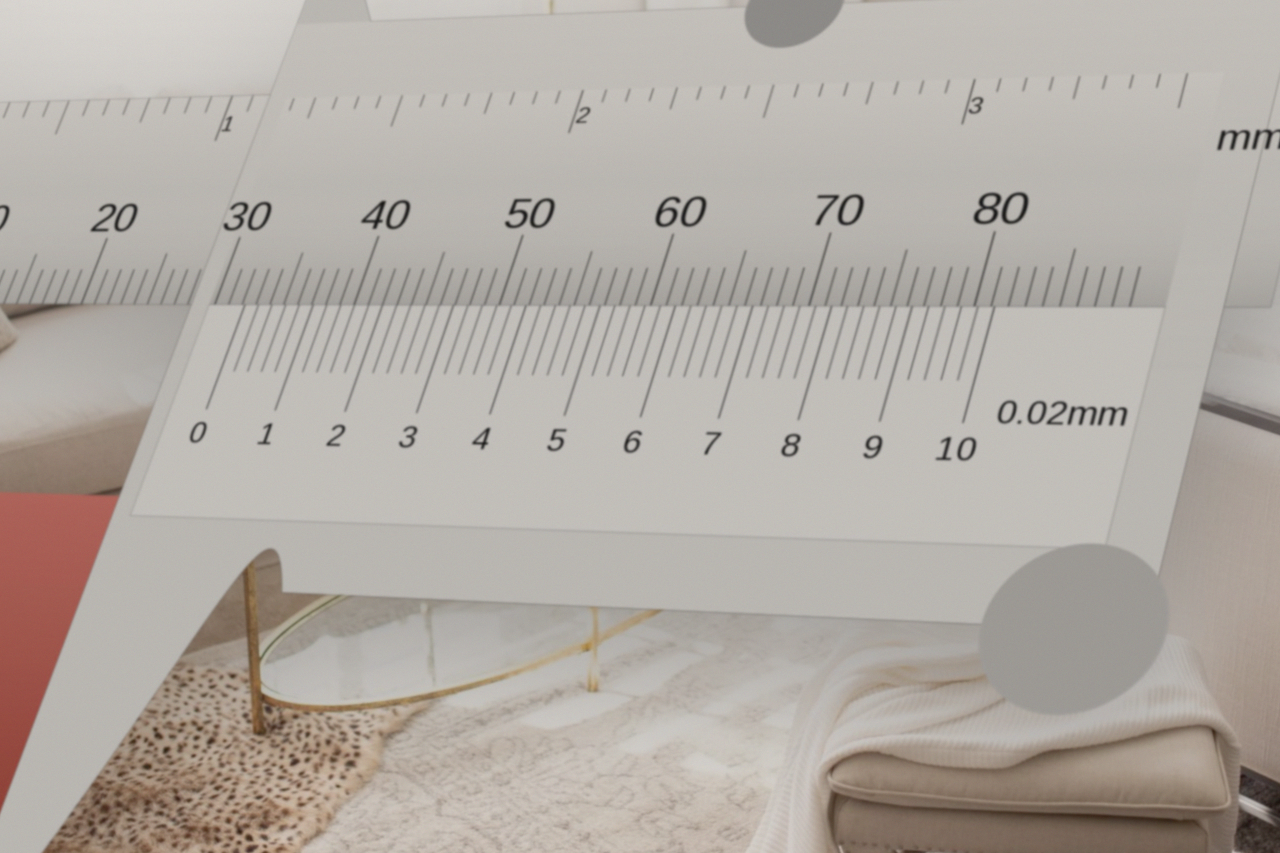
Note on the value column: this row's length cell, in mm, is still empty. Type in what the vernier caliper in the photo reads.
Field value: 32.2 mm
